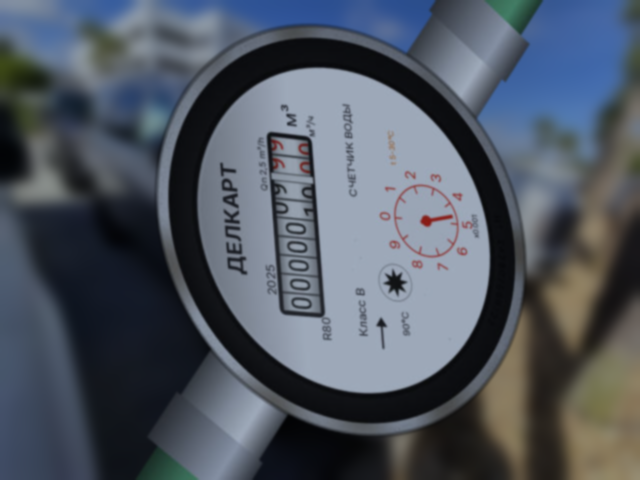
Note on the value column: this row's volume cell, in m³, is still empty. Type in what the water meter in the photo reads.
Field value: 9.994 m³
